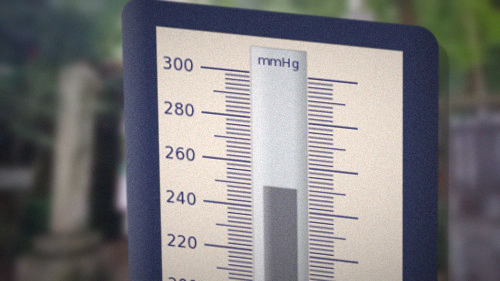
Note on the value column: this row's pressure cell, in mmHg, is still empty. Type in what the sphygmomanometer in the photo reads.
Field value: 250 mmHg
